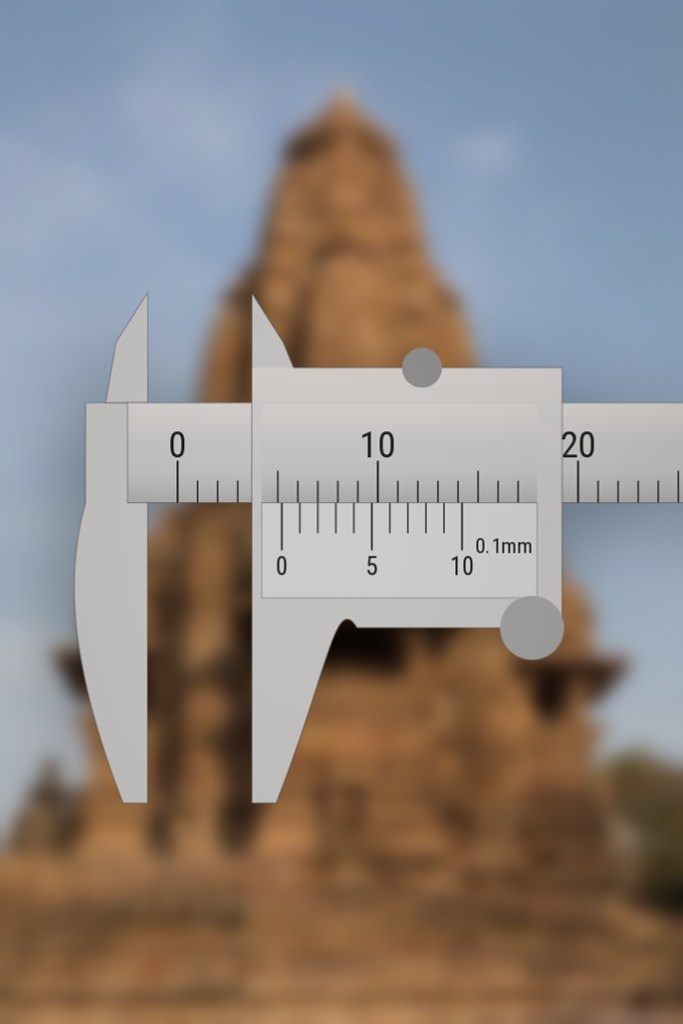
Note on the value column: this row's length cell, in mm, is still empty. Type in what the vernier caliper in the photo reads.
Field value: 5.2 mm
